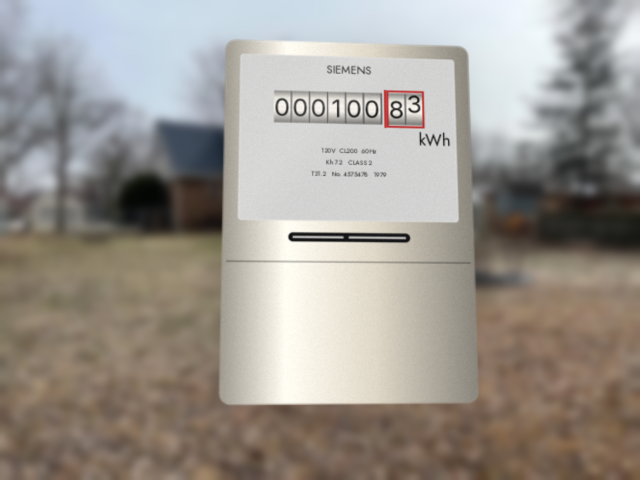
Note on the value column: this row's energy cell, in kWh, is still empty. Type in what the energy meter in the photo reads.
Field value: 100.83 kWh
